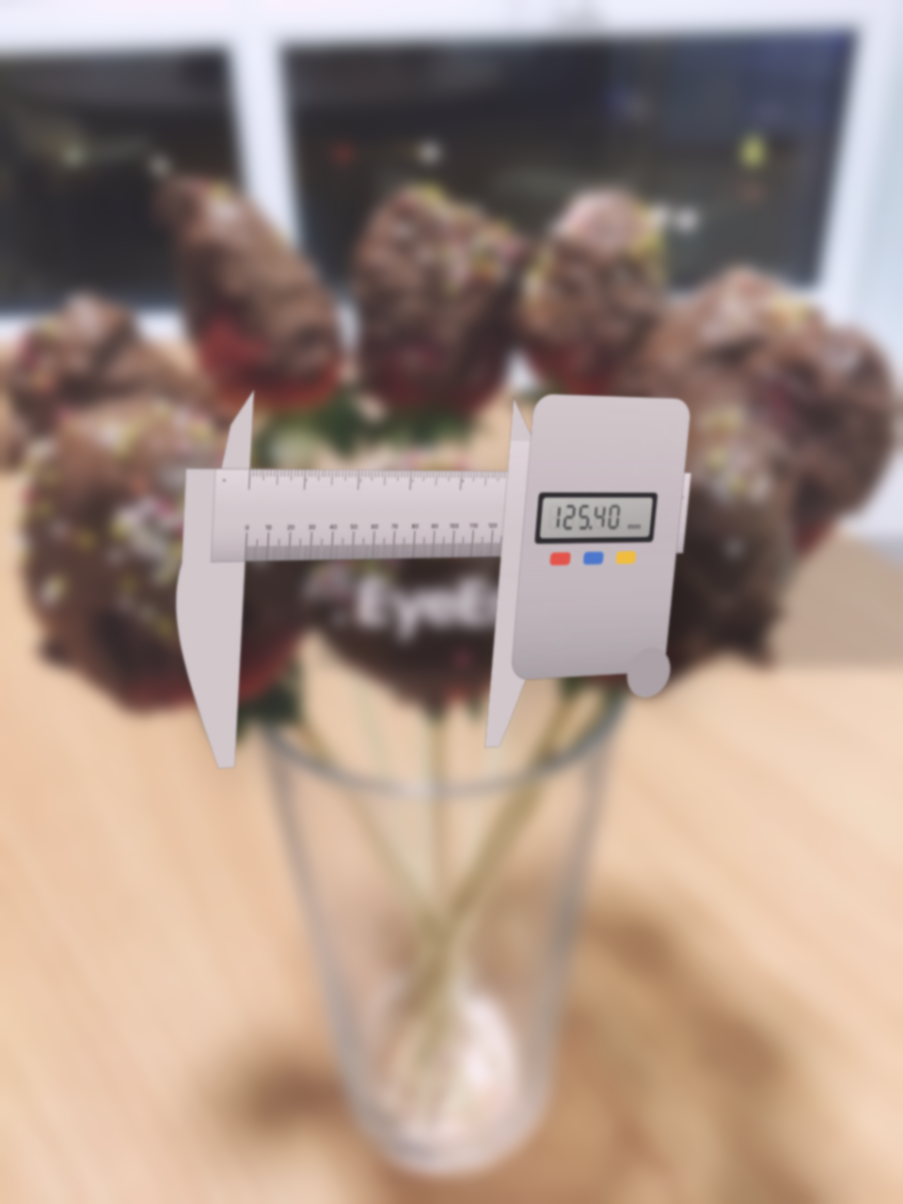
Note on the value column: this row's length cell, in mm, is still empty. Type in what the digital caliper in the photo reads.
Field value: 125.40 mm
